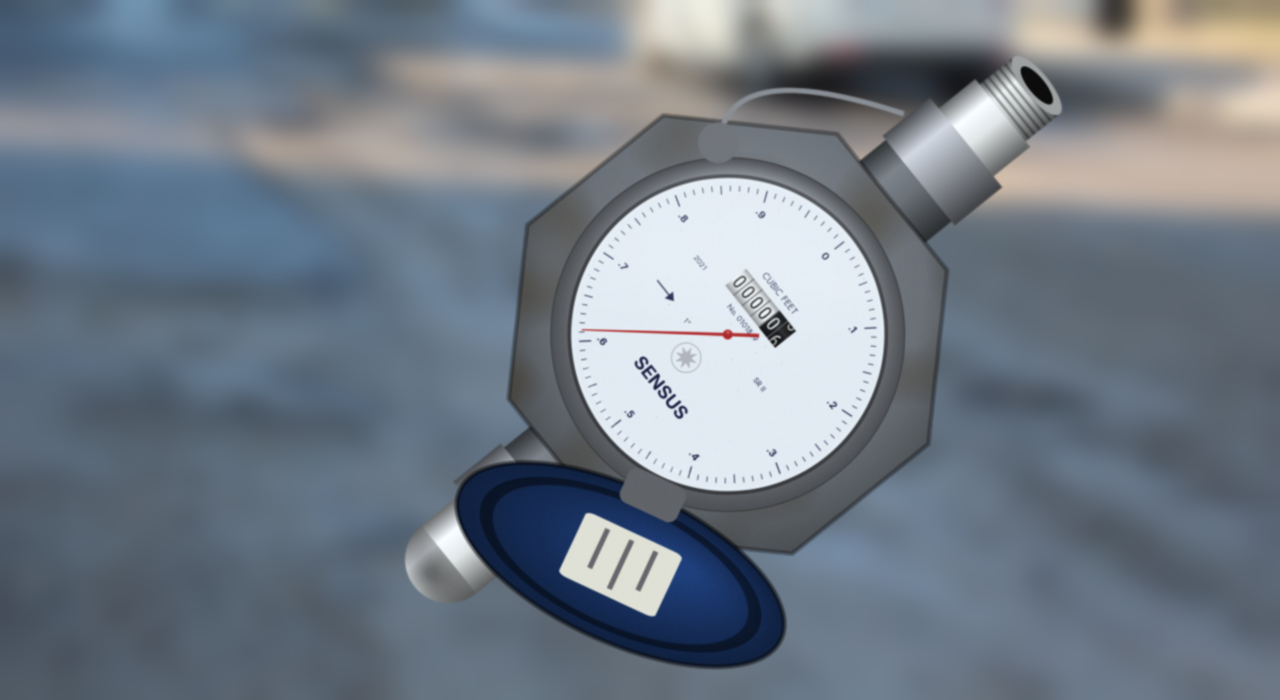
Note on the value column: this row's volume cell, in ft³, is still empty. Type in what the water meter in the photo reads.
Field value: 5.61 ft³
